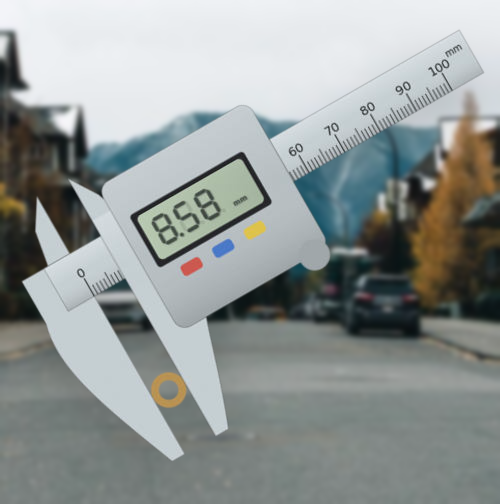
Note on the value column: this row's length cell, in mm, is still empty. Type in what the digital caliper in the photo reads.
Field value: 8.58 mm
